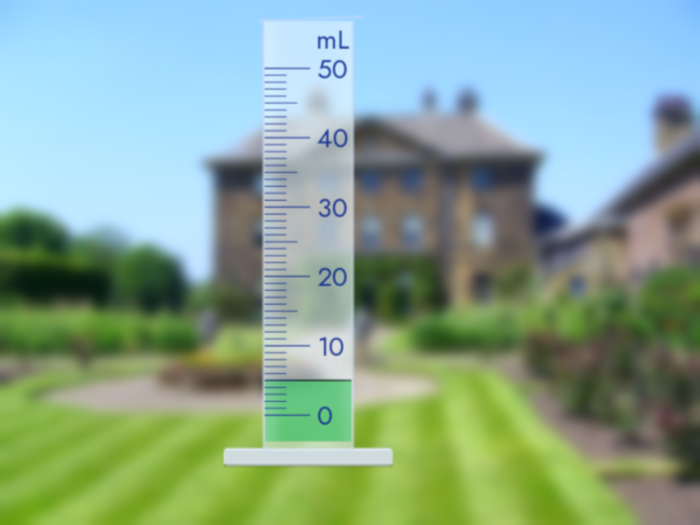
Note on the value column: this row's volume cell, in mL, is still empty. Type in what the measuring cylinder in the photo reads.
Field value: 5 mL
